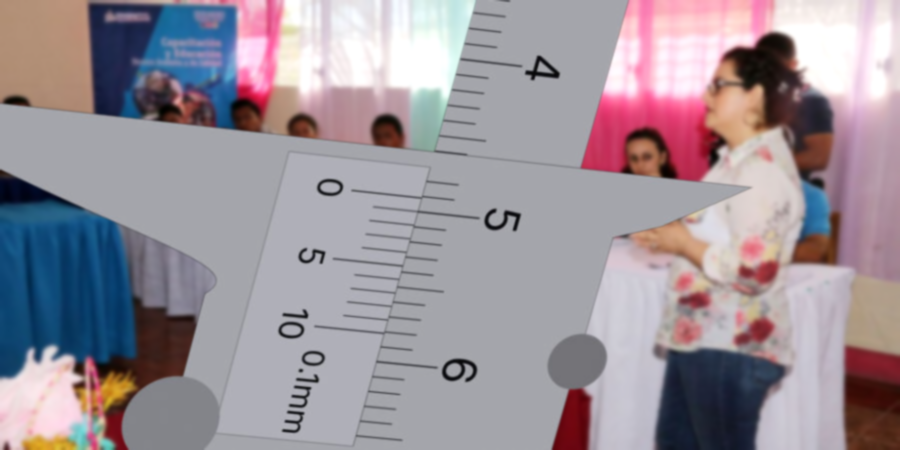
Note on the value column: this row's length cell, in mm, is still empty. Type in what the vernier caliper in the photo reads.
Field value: 49.1 mm
